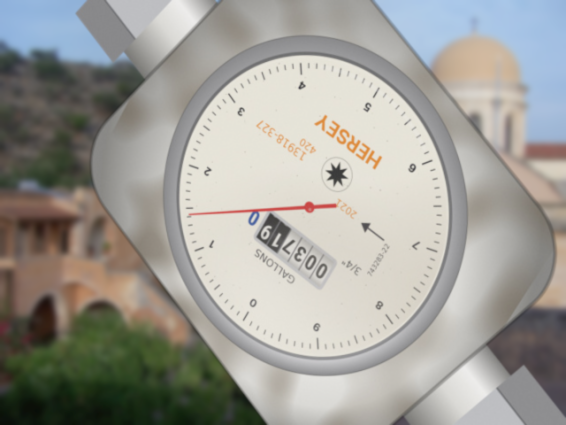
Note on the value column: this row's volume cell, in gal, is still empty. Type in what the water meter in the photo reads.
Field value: 37191.4 gal
